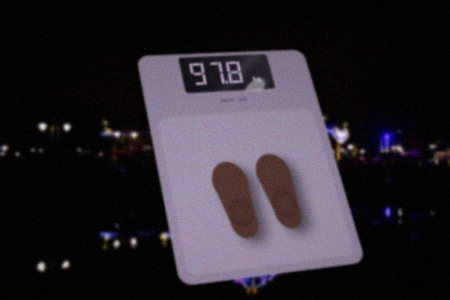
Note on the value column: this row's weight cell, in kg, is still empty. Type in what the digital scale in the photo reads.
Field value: 97.8 kg
